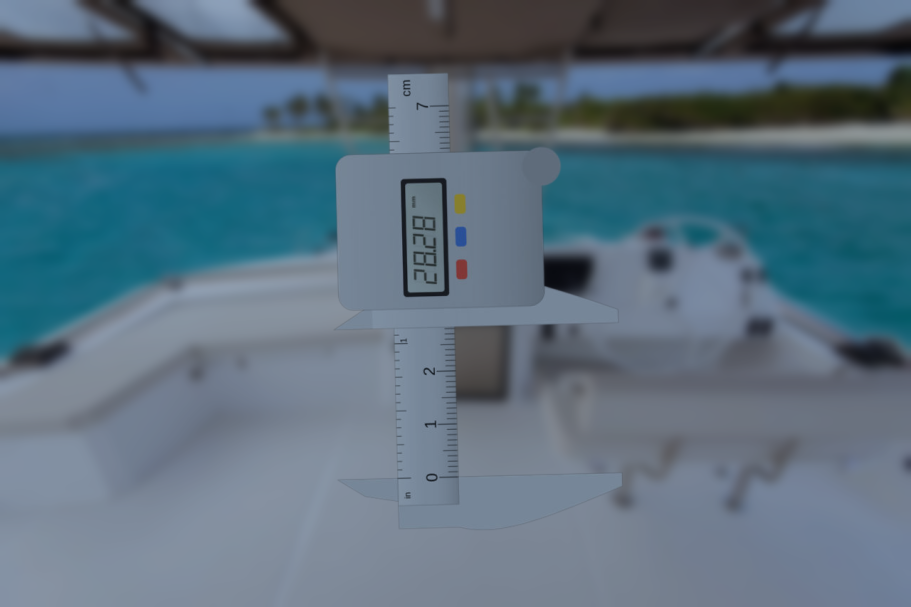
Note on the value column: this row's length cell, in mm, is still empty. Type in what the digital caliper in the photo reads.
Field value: 28.28 mm
